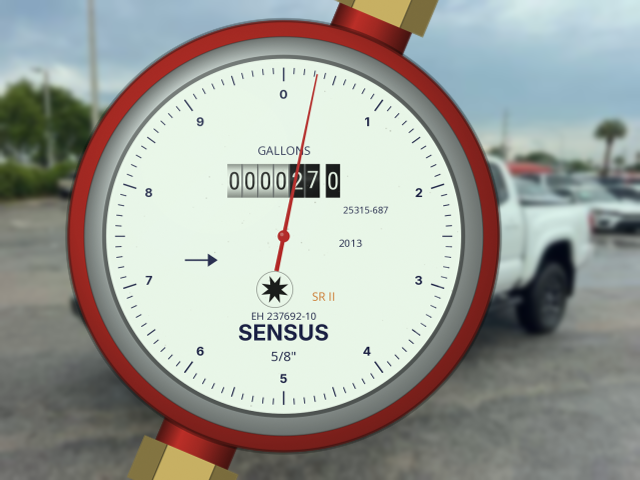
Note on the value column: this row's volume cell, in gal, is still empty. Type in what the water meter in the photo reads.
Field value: 270.3 gal
